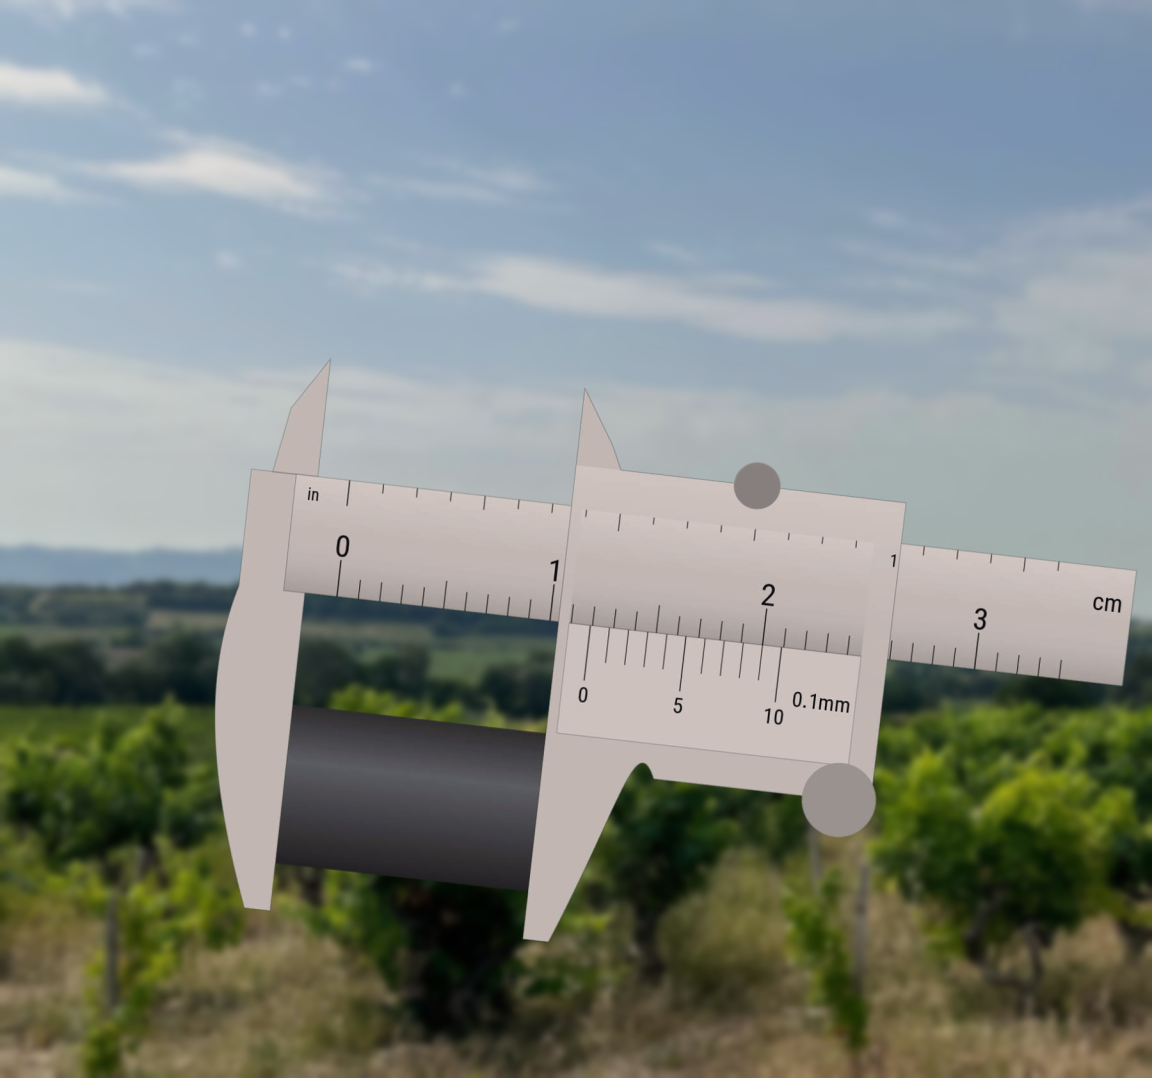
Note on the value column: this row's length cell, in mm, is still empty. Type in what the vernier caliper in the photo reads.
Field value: 11.9 mm
